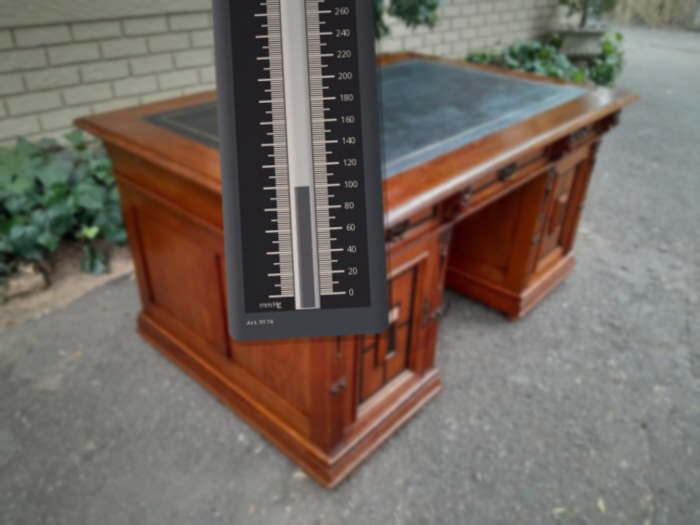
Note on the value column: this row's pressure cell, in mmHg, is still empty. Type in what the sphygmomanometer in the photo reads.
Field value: 100 mmHg
